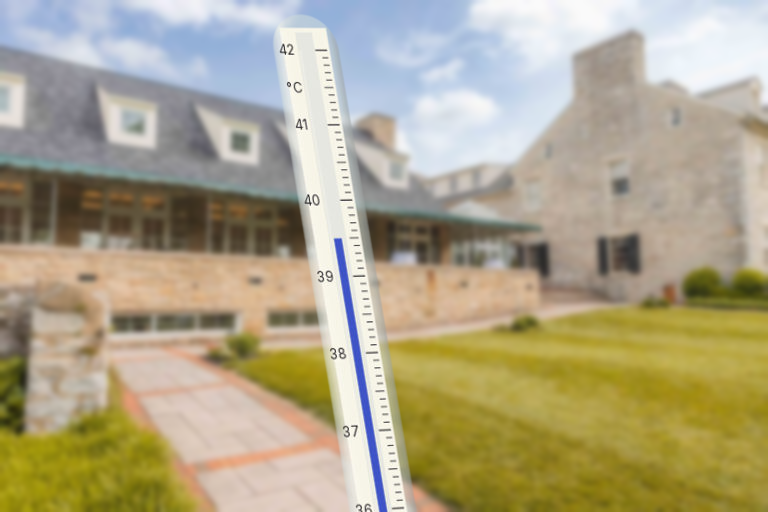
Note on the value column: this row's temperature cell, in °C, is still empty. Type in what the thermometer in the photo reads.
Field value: 39.5 °C
